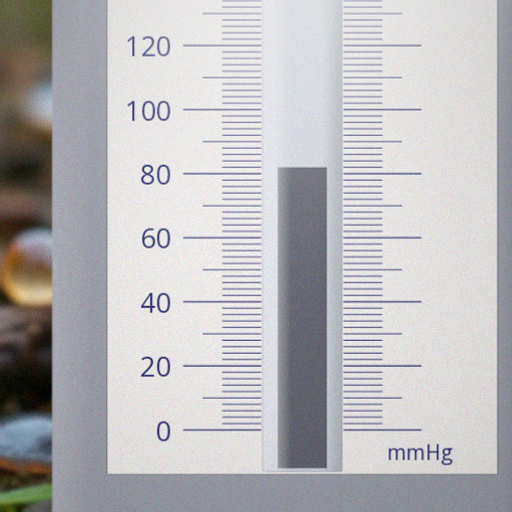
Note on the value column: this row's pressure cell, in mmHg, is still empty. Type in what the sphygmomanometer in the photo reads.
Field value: 82 mmHg
